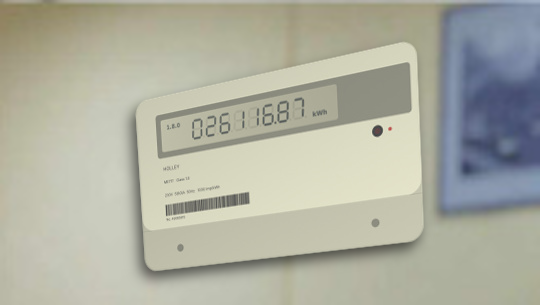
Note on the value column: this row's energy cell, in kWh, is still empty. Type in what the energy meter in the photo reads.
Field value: 26116.87 kWh
